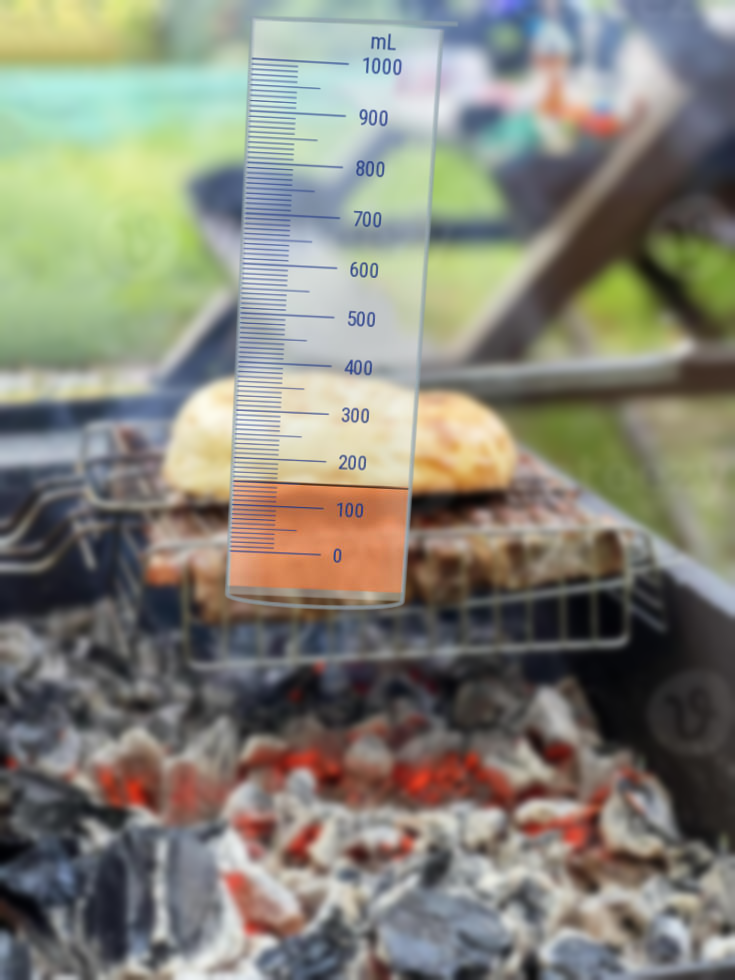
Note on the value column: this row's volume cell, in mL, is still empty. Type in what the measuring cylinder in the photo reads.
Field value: 150 mL
